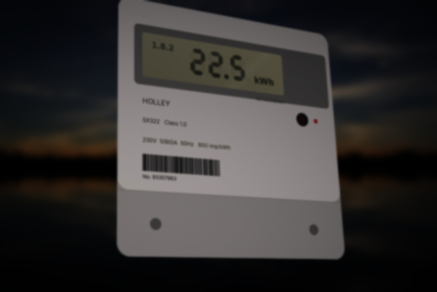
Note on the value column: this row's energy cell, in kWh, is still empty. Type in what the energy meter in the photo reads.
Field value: 22.5 kWh
